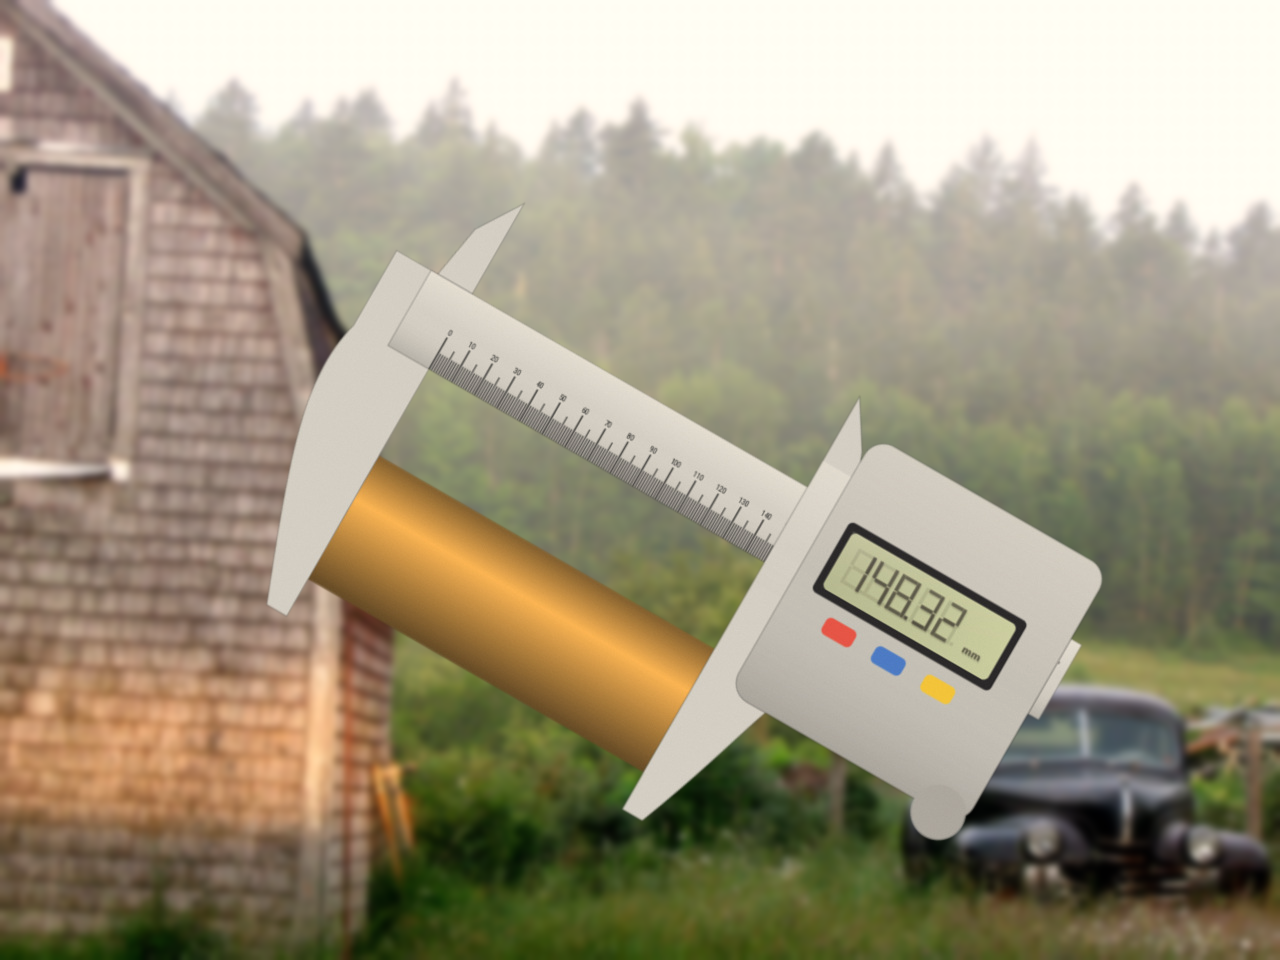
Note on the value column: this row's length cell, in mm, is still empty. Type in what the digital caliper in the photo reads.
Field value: 148.32 mm
